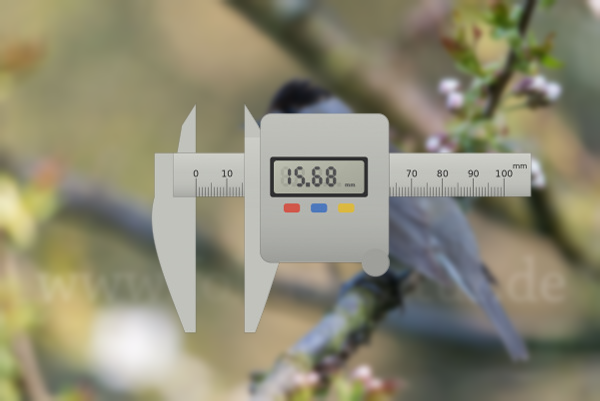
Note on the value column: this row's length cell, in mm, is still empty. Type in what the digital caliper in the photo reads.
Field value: 15.68 mm
